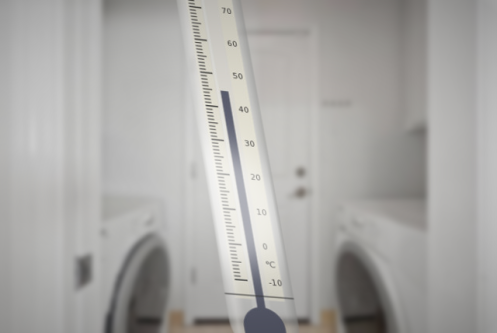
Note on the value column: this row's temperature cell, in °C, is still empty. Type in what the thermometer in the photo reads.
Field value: 45 °C
